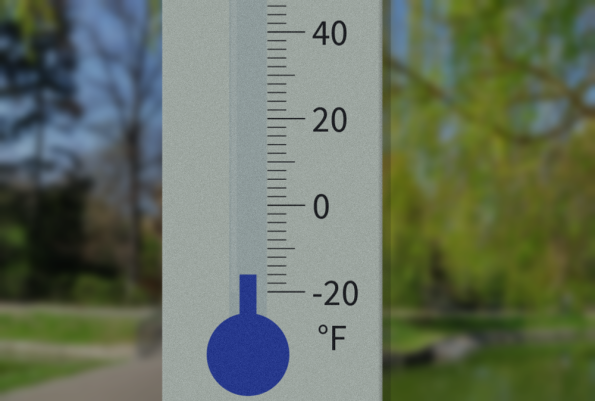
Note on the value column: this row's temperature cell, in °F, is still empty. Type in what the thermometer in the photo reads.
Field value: -16 °F
